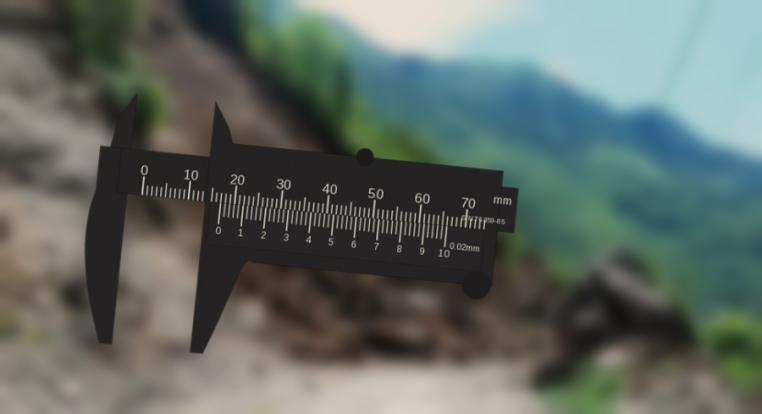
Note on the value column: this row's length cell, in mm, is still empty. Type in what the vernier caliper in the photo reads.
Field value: 17.0 mm
